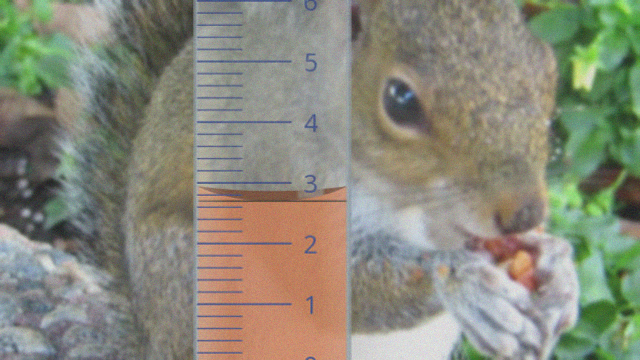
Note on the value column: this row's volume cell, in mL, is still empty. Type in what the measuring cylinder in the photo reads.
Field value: 2.7 mL
